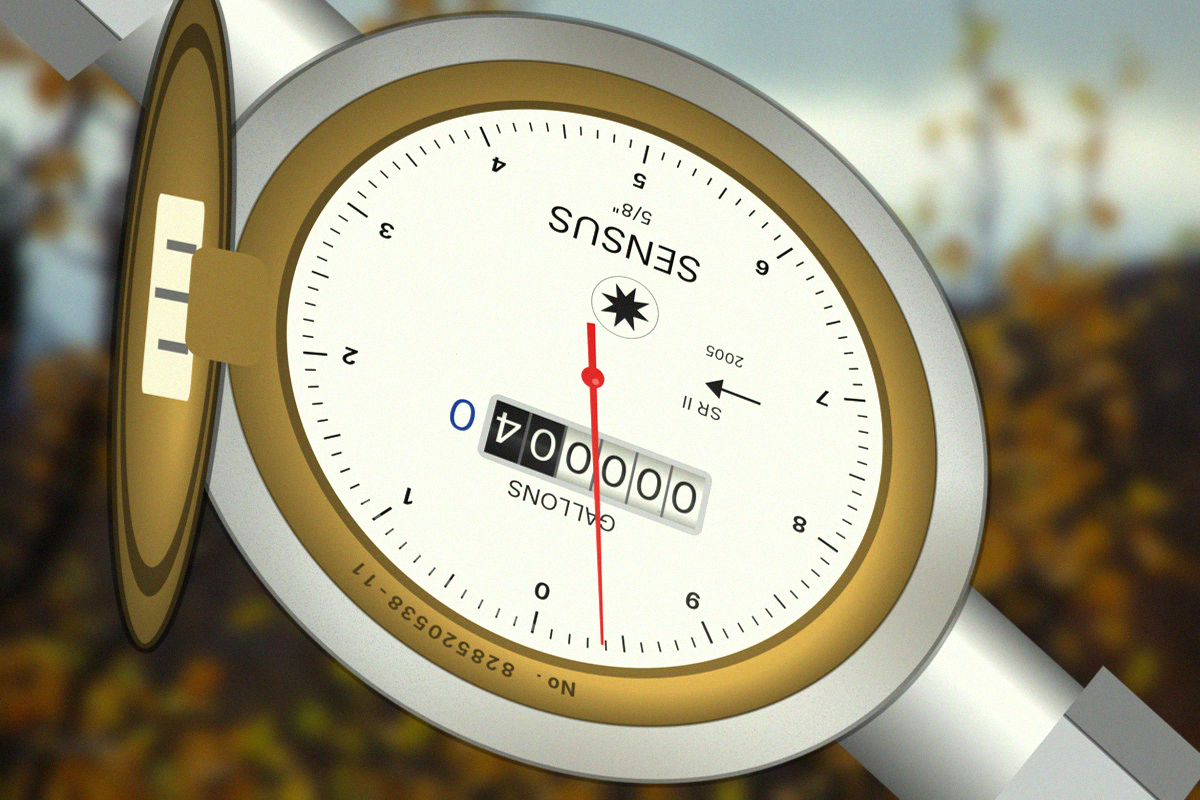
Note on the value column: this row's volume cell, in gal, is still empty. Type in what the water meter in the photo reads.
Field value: 39.6 gal
